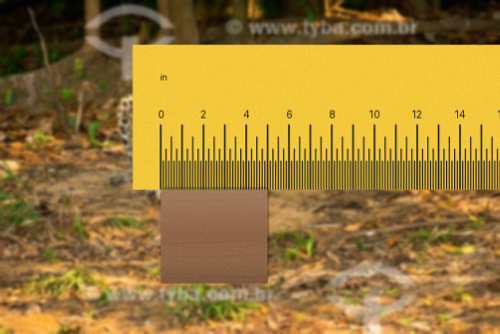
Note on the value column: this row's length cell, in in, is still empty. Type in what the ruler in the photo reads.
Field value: 5 in
